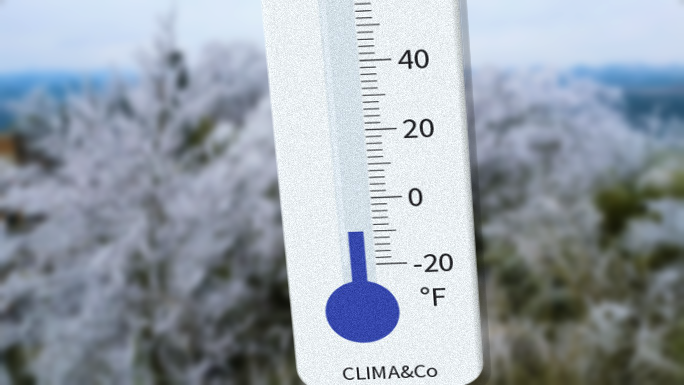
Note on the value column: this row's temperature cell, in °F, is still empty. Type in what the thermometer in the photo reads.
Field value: -10 °F
